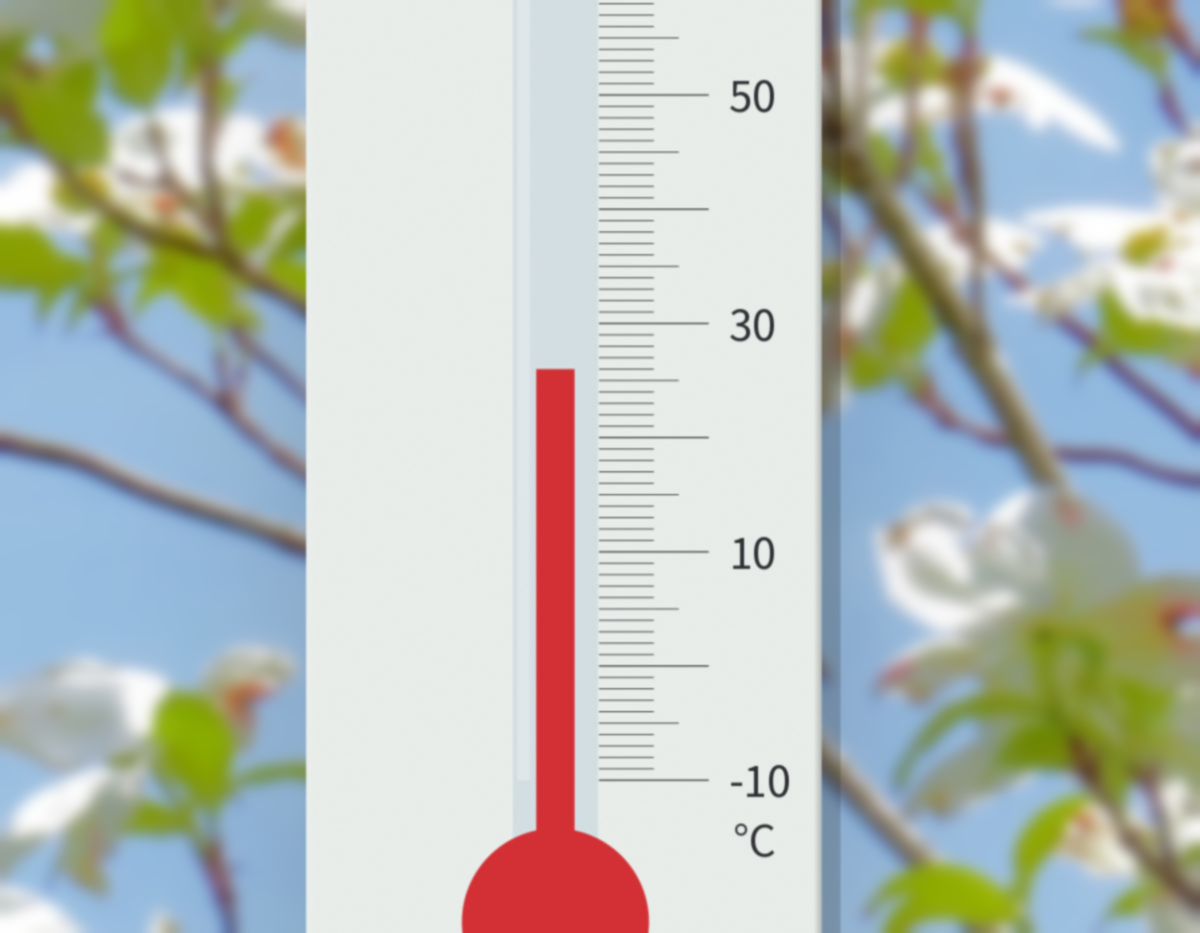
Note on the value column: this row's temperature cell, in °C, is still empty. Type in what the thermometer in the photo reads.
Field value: 26 °C
